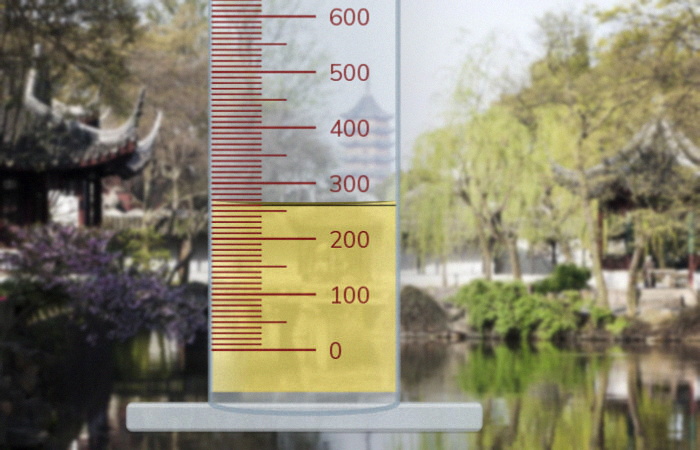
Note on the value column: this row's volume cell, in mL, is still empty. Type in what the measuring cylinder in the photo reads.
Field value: 260 mL
